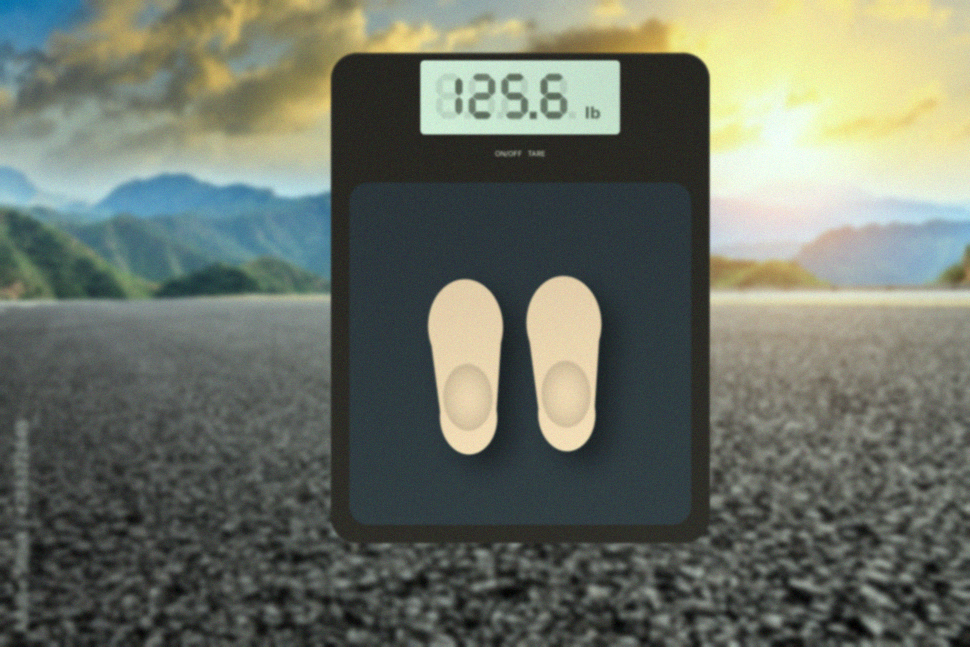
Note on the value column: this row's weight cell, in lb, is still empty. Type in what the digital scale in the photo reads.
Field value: 125.6 lb
